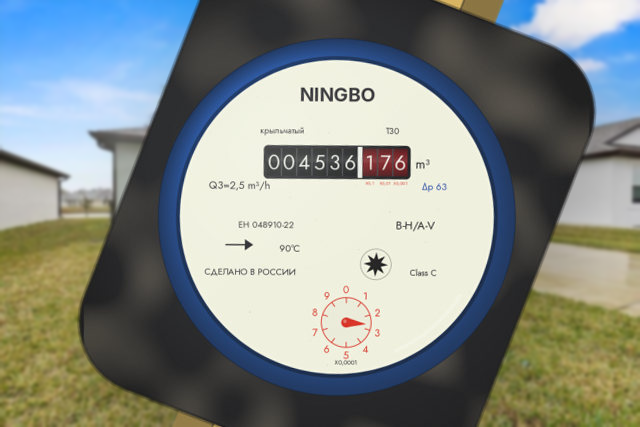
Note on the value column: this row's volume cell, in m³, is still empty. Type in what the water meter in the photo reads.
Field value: 4536.1762 m³
